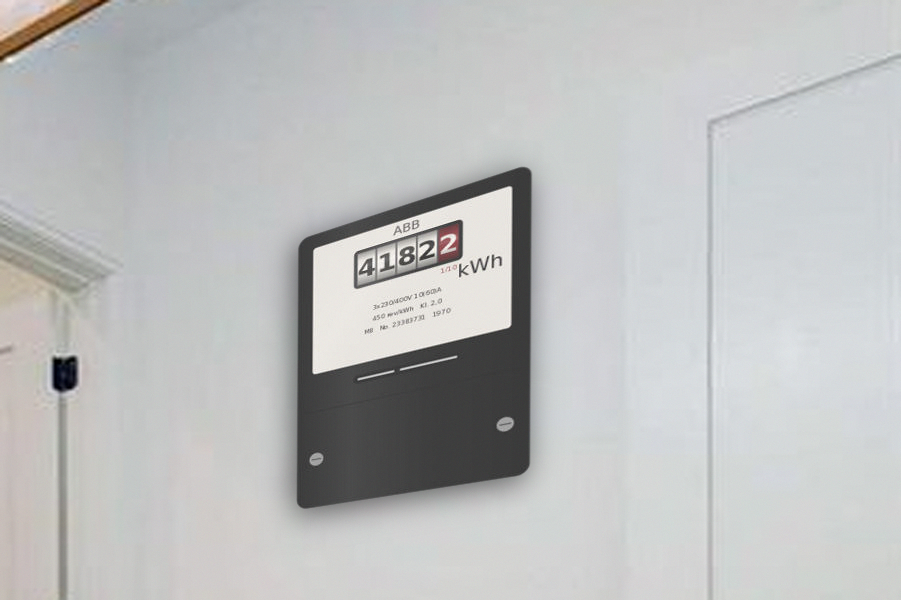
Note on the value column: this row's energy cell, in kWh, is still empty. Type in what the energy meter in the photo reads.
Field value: 4182.2 kWh
